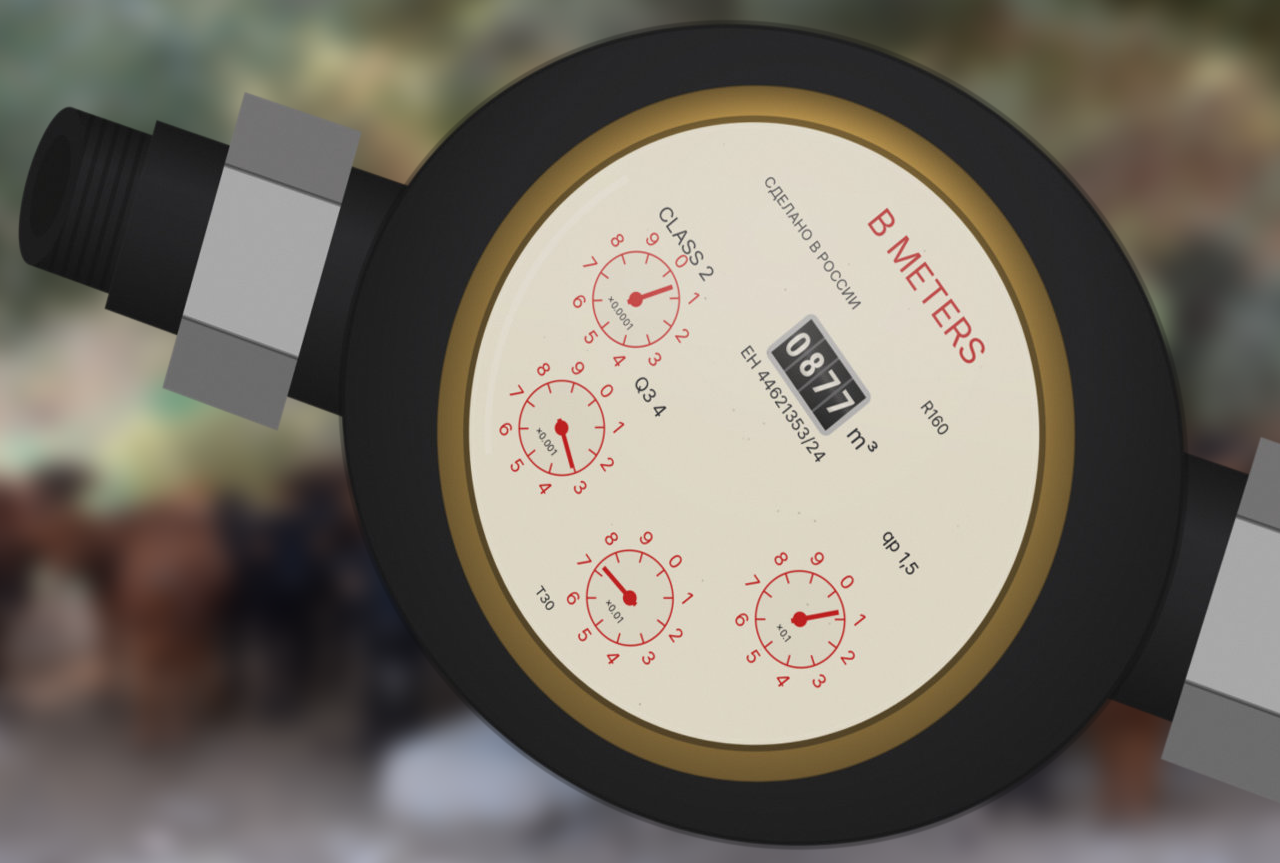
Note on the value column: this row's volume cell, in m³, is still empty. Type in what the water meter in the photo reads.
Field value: 877.0730 m³
